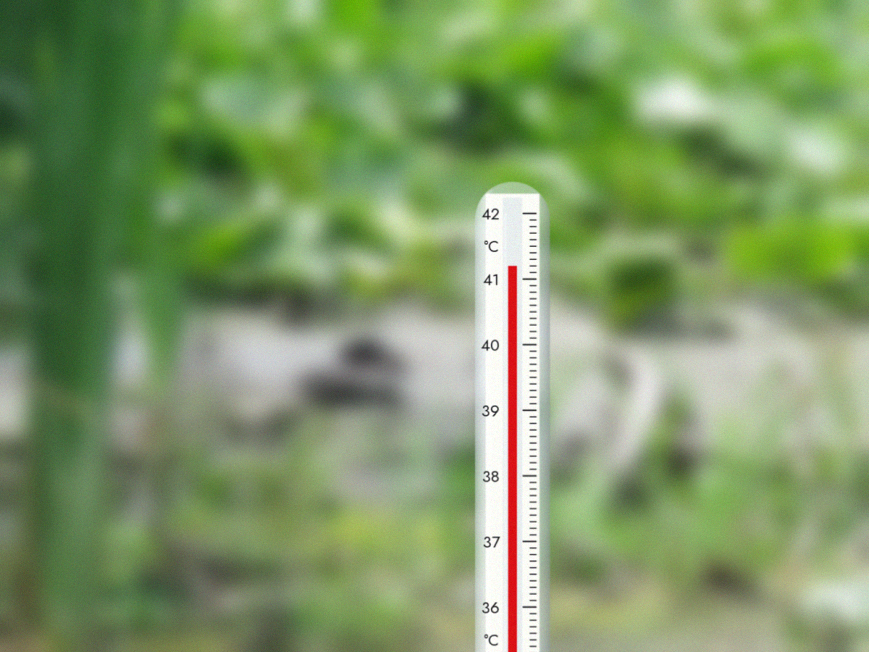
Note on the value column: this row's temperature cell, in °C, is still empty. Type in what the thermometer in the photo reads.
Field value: 41.2 °C
